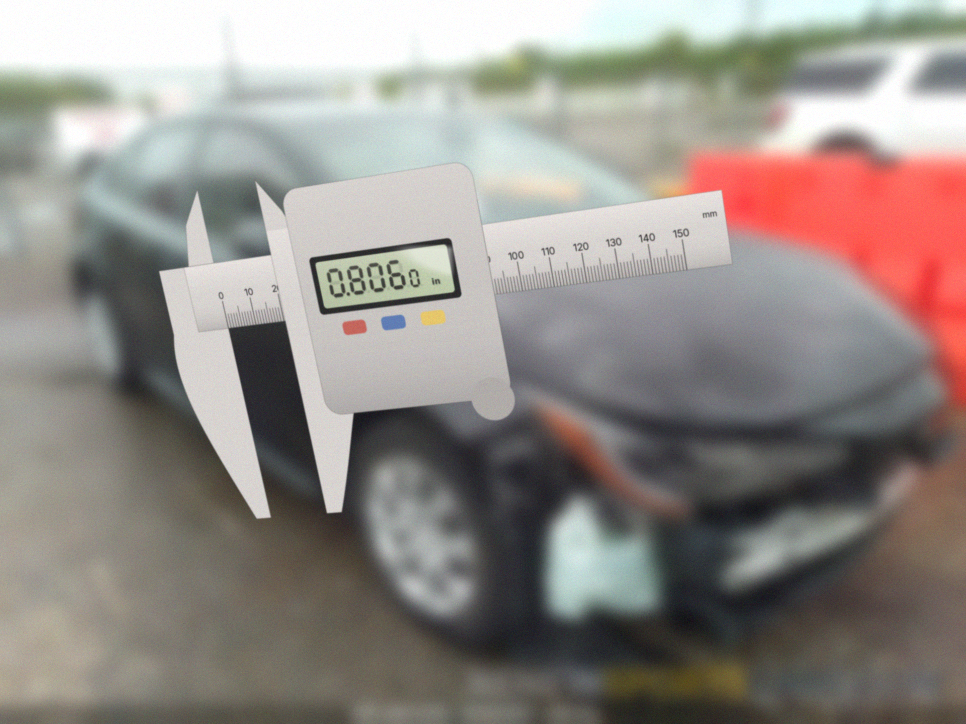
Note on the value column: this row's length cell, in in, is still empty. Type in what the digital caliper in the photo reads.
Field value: 0.8060 in
